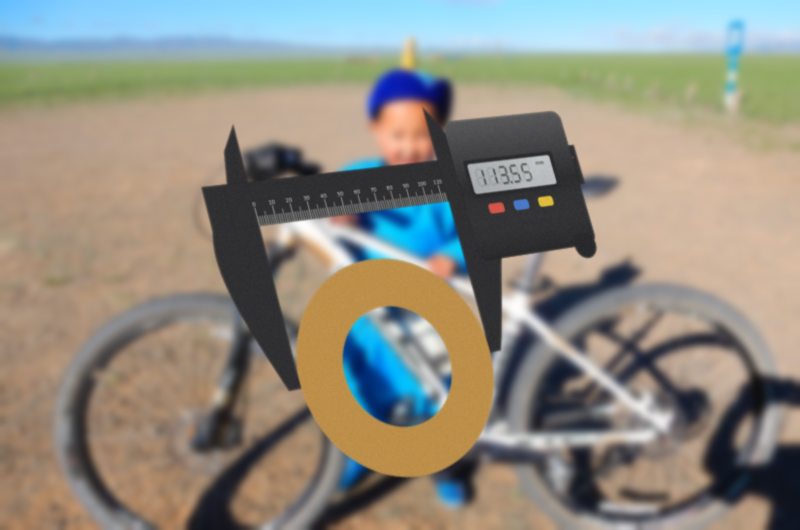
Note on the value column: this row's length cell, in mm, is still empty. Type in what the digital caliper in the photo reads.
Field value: 113.55 mm
